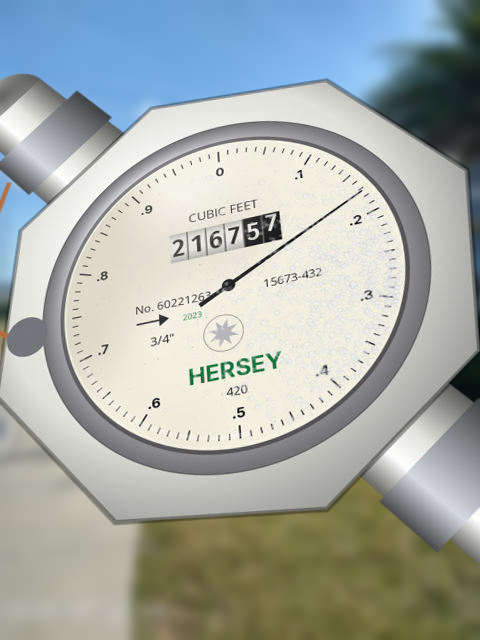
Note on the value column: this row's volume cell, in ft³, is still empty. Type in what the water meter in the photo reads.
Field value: 216757.17 ft³
